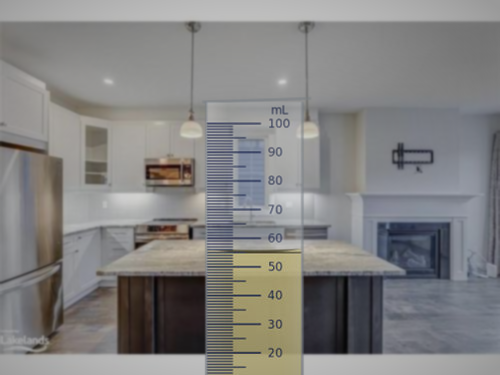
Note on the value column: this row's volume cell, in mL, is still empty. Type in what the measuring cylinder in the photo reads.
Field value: 55 mL
